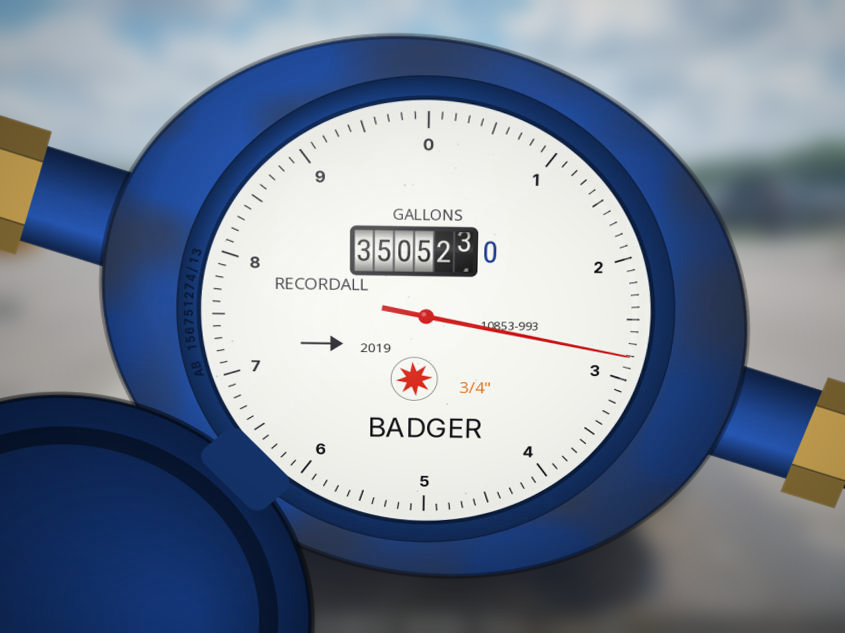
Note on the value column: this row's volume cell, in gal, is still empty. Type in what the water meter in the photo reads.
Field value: 3505232.8 gal
